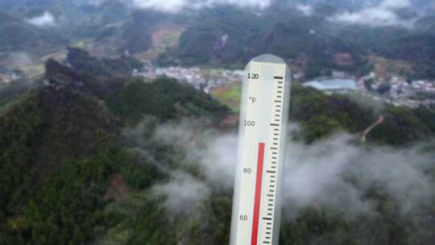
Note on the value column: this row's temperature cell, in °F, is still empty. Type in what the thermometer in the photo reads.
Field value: 92 °F
